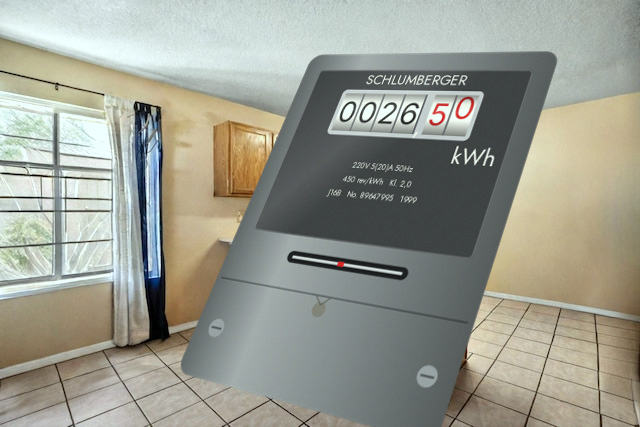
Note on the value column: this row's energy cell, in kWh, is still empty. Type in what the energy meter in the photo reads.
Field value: 26.50 kWh
